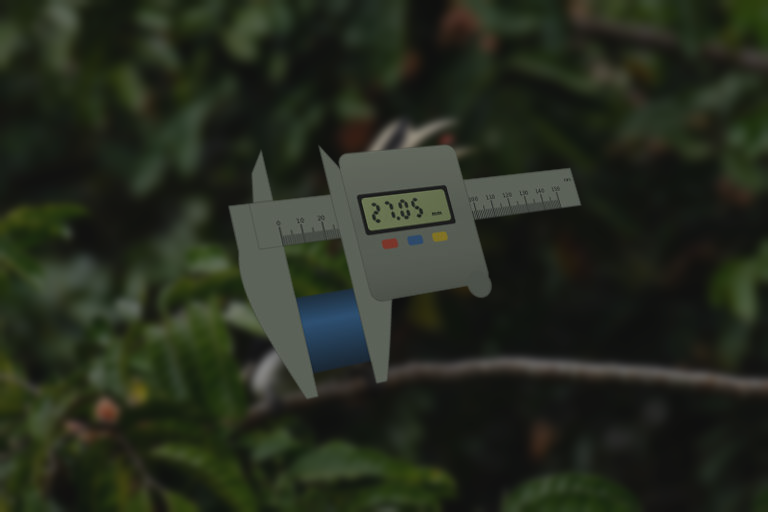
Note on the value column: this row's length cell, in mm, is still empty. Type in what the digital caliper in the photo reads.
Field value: 27.05 mm
